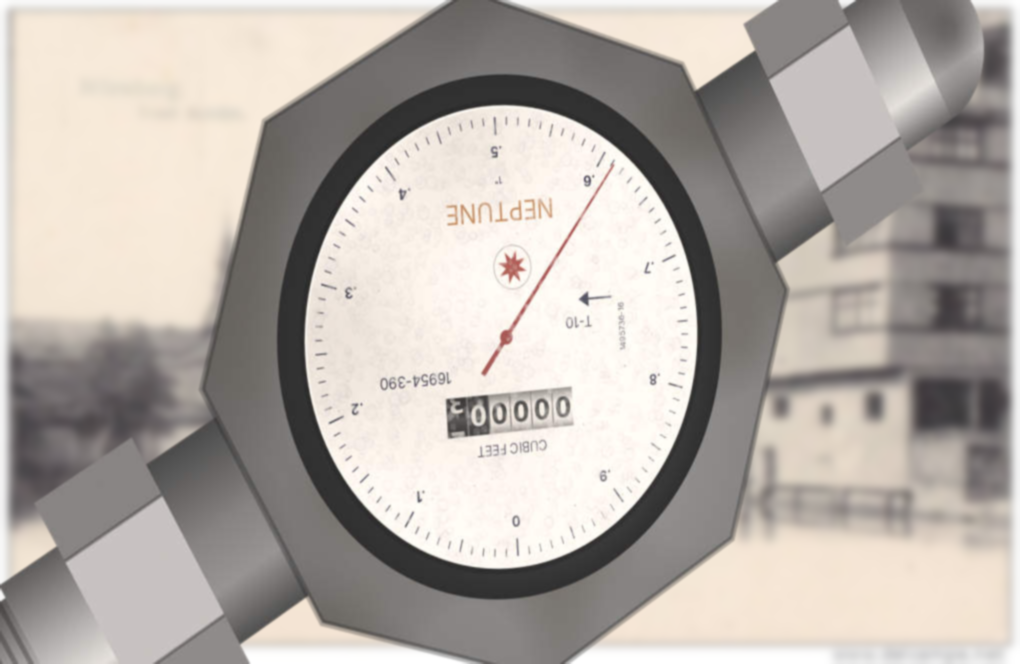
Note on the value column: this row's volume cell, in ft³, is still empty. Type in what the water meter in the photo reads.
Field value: 2.61 ft³
